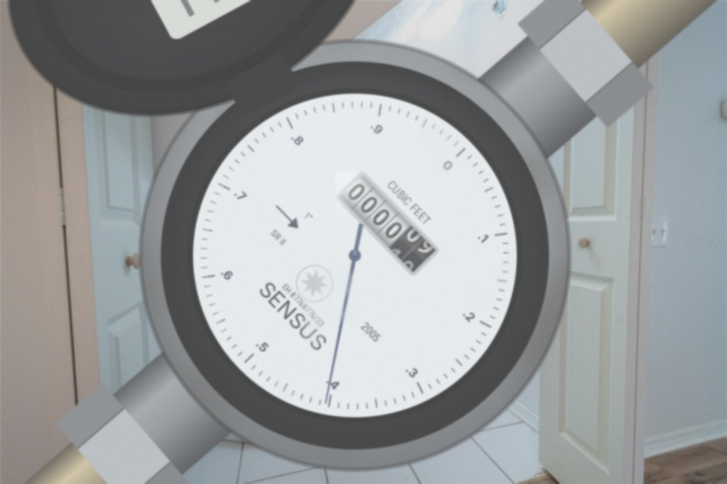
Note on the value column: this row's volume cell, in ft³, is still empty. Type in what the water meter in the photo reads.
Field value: 9.40 ft³
